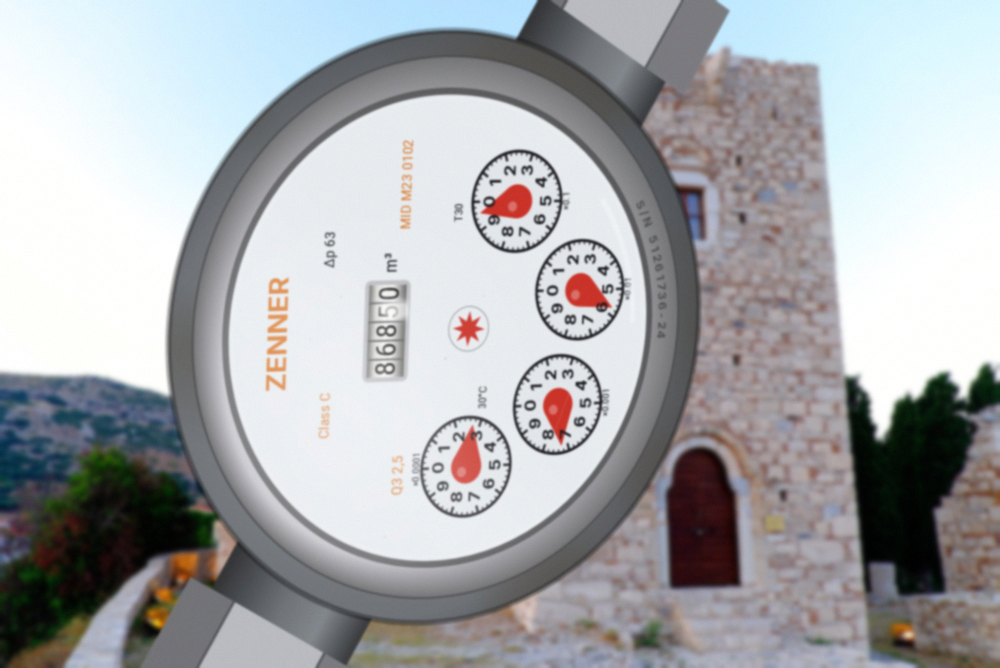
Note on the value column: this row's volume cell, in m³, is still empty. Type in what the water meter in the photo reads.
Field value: 86849.9572 m³
